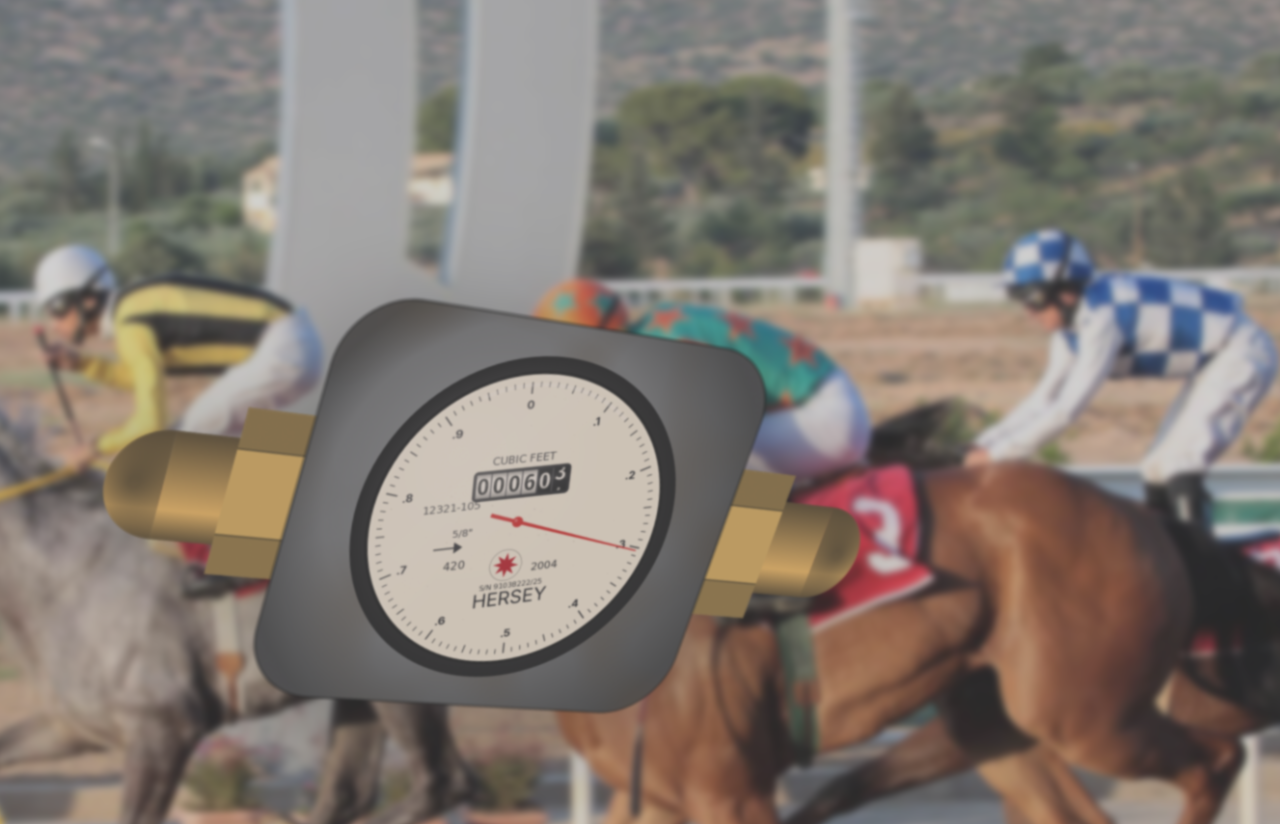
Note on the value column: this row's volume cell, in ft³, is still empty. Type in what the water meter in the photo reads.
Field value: 603.30 ft³
